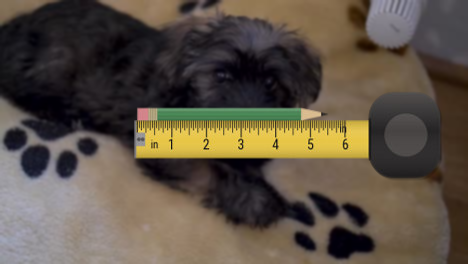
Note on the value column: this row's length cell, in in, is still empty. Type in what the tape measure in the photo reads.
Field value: 5.5 in
